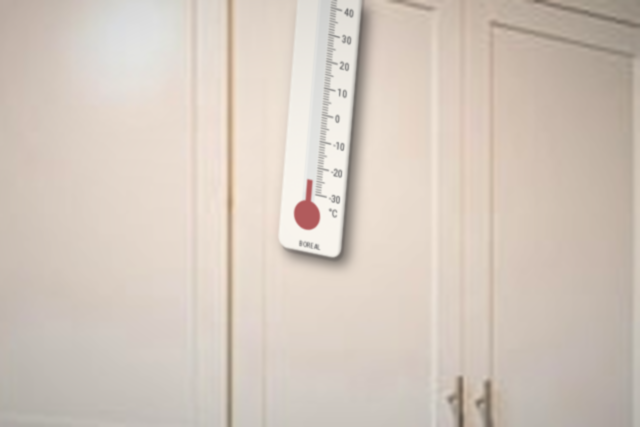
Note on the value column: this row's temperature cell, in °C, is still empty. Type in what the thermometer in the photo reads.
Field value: -25 °C
